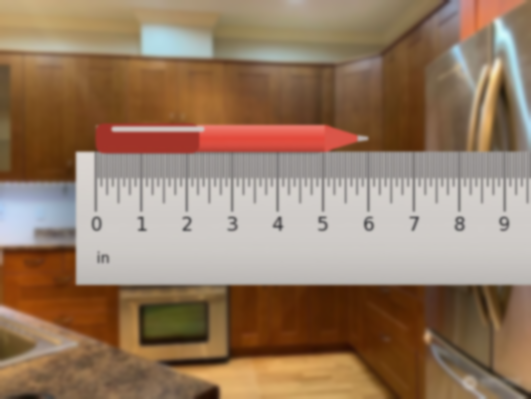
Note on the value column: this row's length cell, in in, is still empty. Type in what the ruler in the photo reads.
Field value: 6 in
